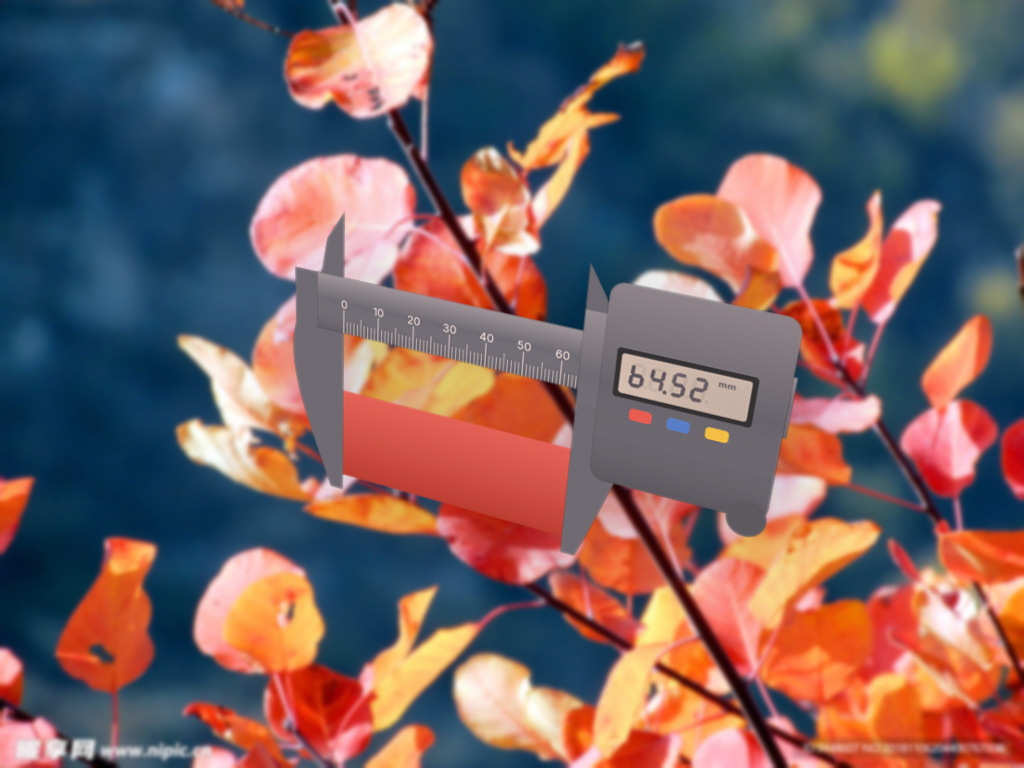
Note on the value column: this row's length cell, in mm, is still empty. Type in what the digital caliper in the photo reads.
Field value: 64.52 mm
